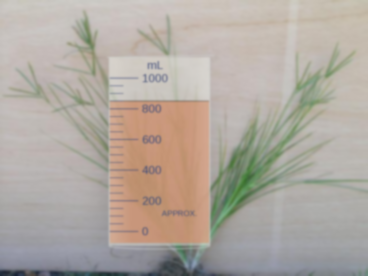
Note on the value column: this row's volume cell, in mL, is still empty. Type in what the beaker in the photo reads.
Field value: 850 mL
